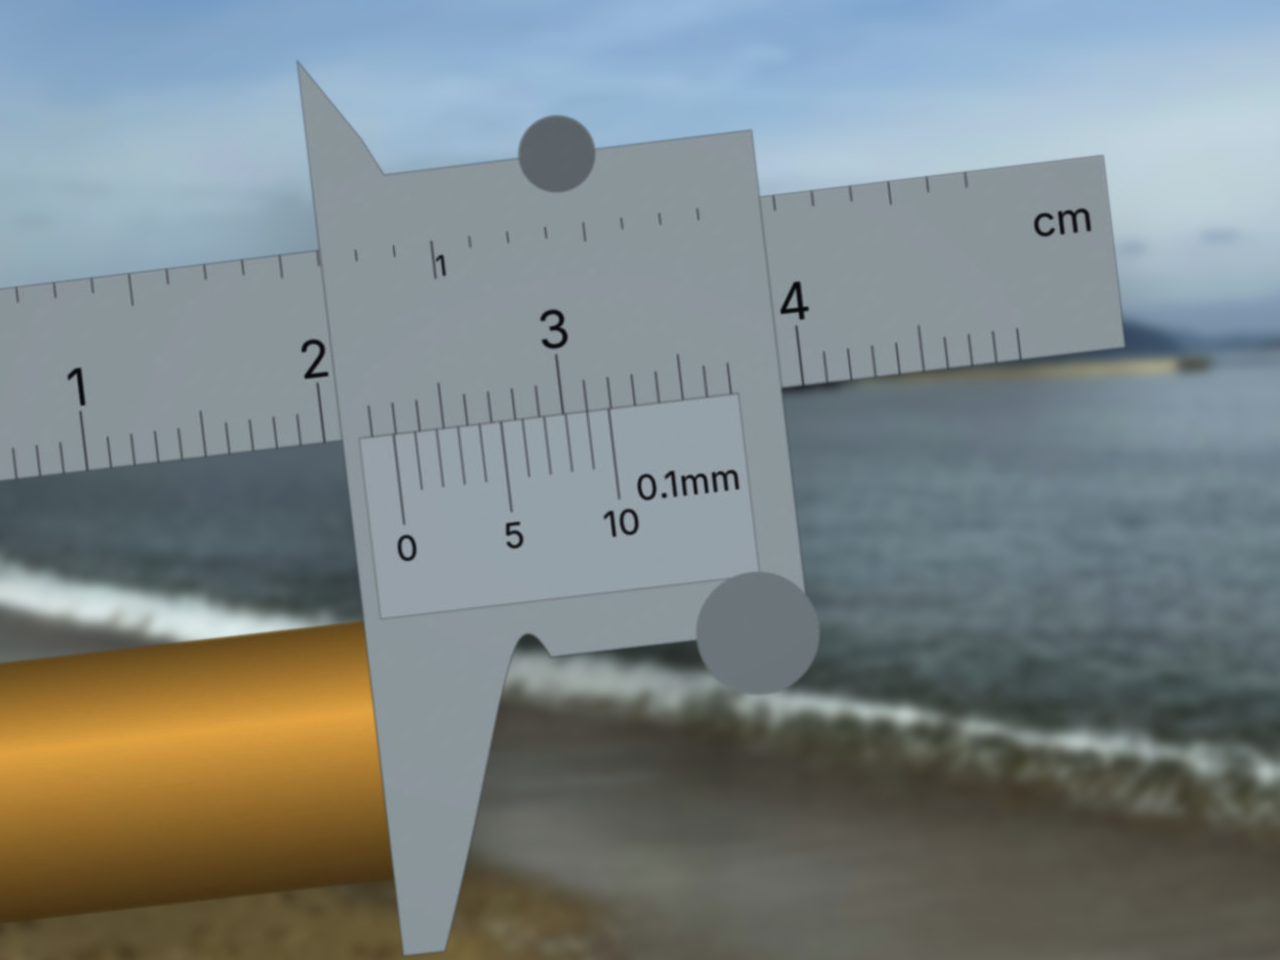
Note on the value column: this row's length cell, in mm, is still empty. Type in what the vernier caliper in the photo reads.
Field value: 22.9 mm
